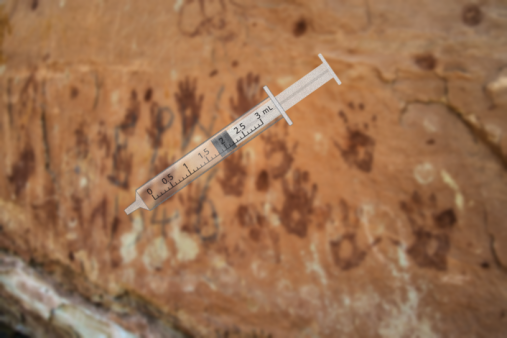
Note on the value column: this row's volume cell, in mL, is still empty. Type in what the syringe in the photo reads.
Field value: 1.8 mL
